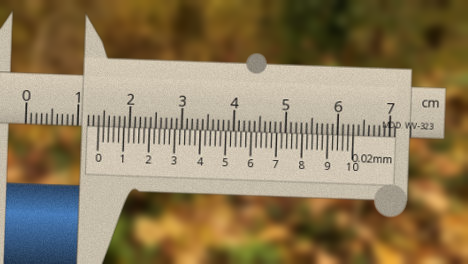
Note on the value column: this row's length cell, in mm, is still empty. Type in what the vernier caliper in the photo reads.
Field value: 14.0 mm
